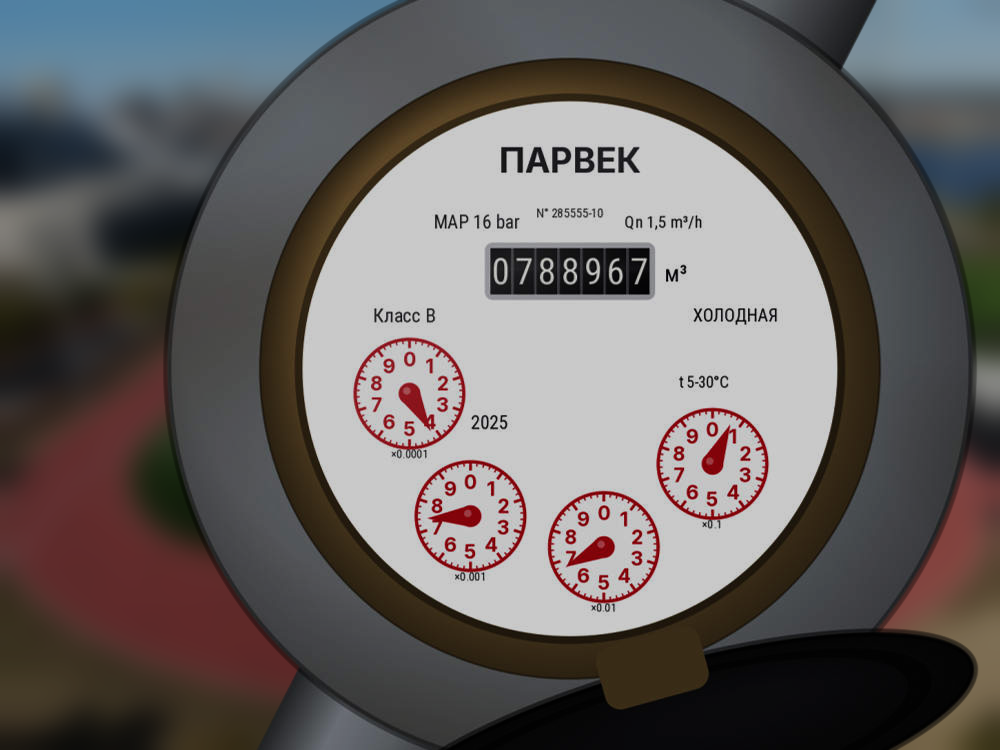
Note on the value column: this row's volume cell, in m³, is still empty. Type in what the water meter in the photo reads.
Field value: 788967.0674 m³
